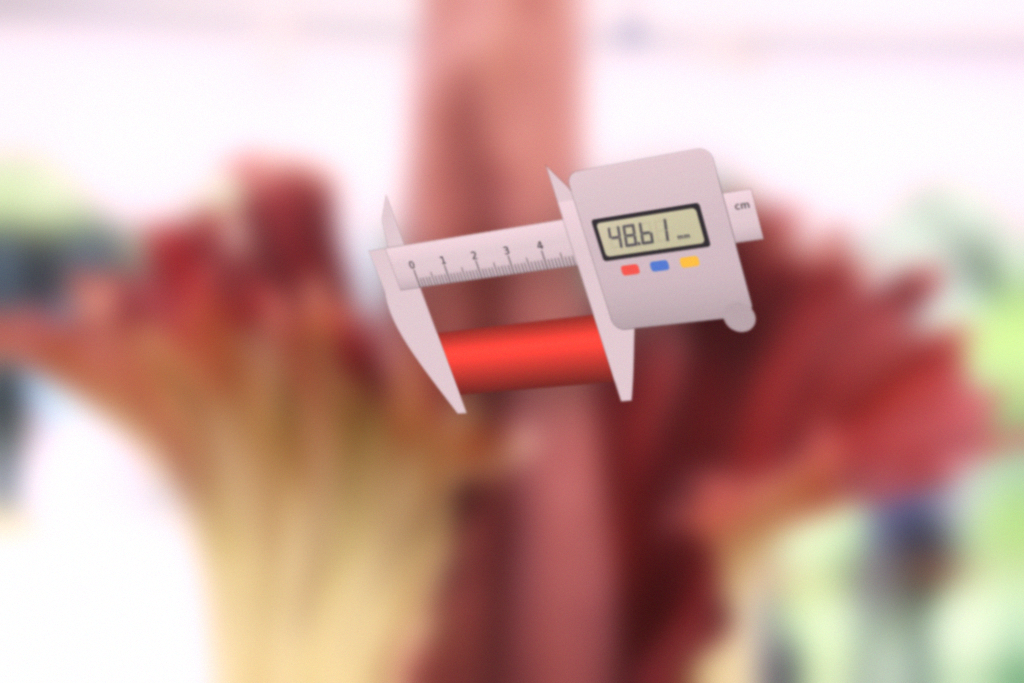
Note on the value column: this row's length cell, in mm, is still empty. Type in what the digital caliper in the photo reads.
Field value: 48.61 mm
